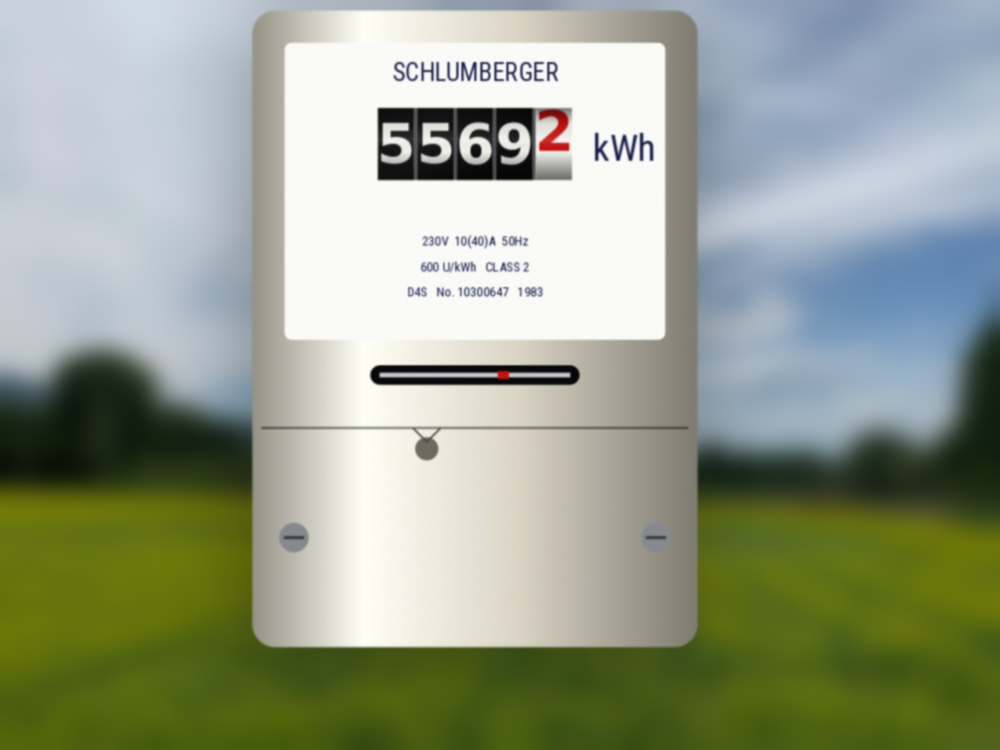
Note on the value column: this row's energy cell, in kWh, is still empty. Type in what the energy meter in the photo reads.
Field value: 5569.2 kWh
